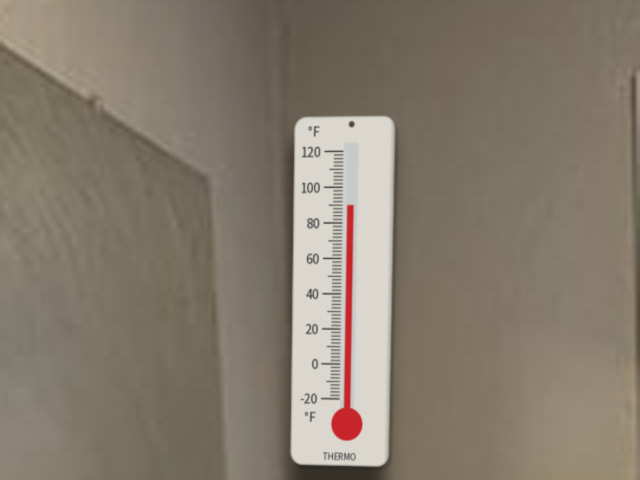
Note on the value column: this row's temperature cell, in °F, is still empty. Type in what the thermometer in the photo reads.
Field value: 90 °F
